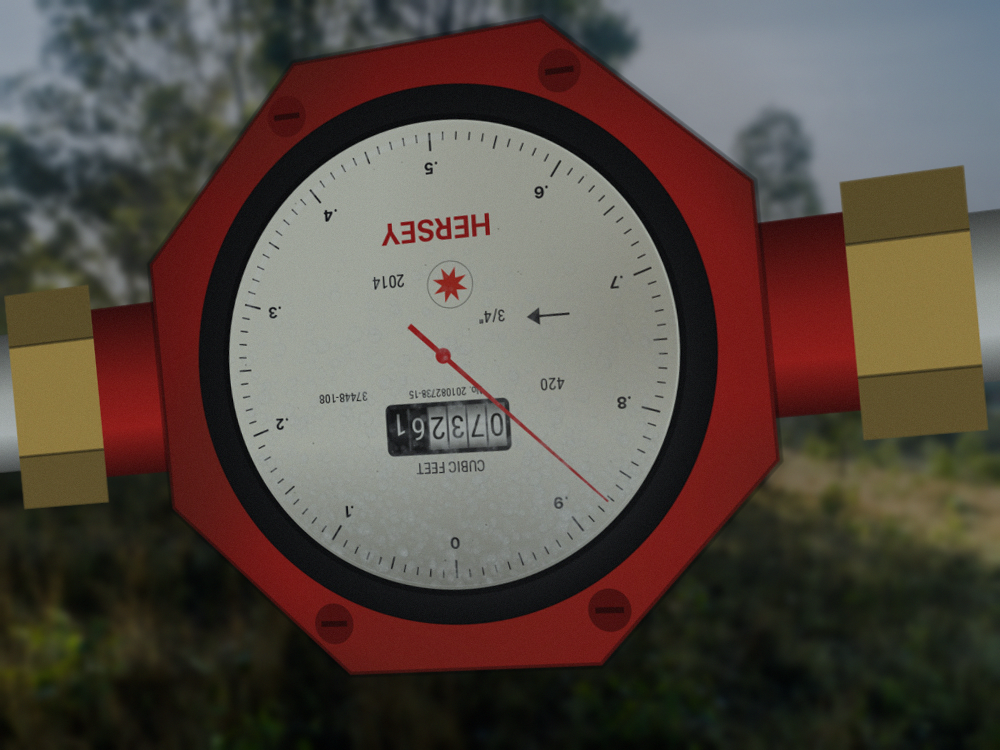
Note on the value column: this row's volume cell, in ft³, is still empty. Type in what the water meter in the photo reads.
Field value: 73260.87 ft³
